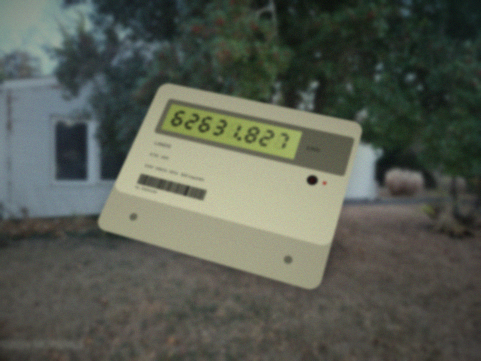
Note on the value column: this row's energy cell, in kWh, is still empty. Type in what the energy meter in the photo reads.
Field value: 62631.827 kWh
